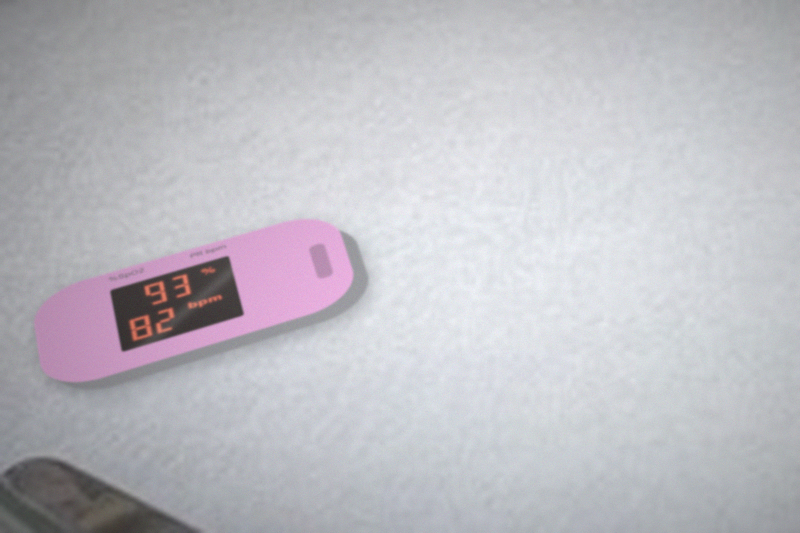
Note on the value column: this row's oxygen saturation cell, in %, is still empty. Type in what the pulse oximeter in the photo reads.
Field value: 93 %
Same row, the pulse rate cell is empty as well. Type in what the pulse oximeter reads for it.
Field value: 82 bpm
